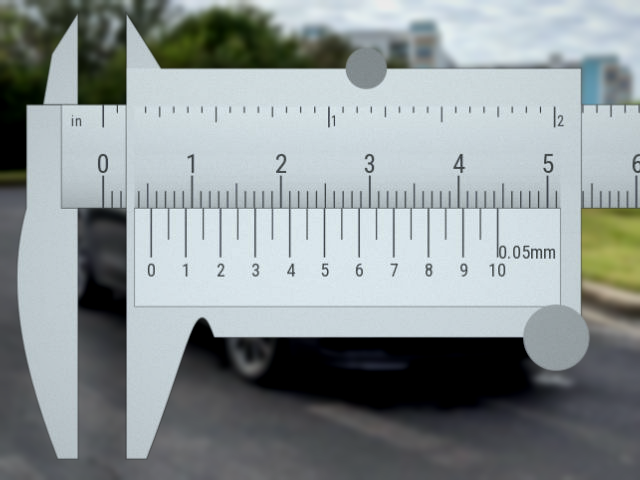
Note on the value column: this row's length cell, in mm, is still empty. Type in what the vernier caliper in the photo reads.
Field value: 5.4 mm
